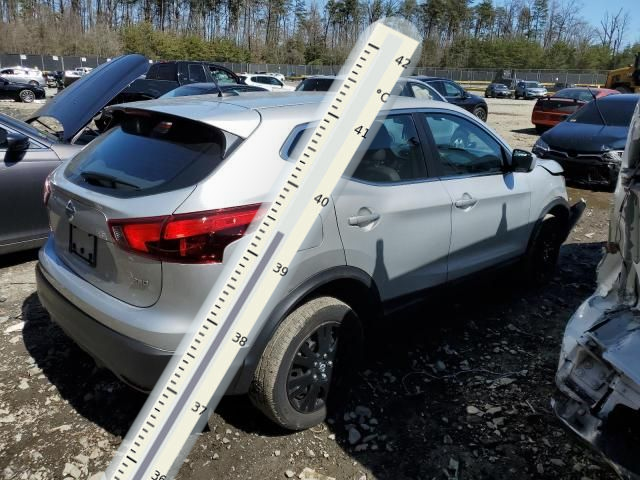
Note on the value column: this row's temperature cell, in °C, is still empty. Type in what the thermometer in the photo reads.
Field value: 39.4 °C
